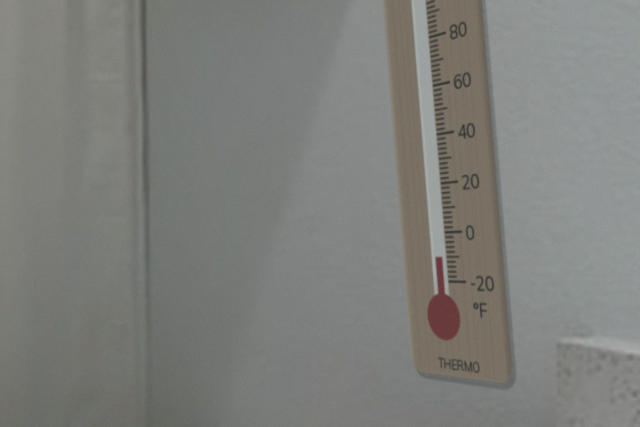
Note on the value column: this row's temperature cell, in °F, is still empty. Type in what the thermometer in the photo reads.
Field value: -10 °F
